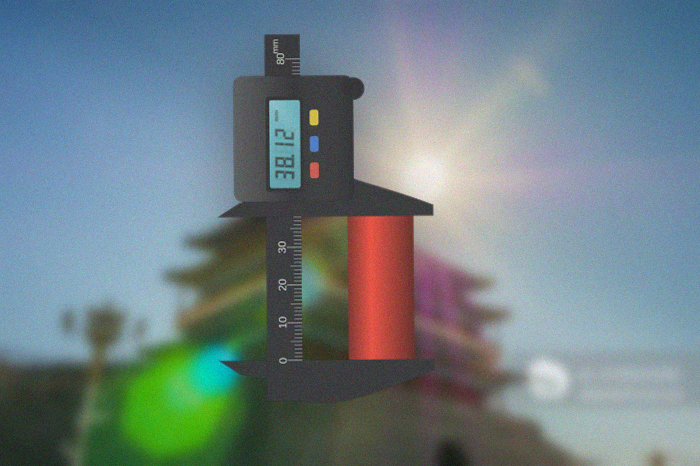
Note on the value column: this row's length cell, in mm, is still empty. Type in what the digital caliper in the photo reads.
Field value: 38.12 mm
